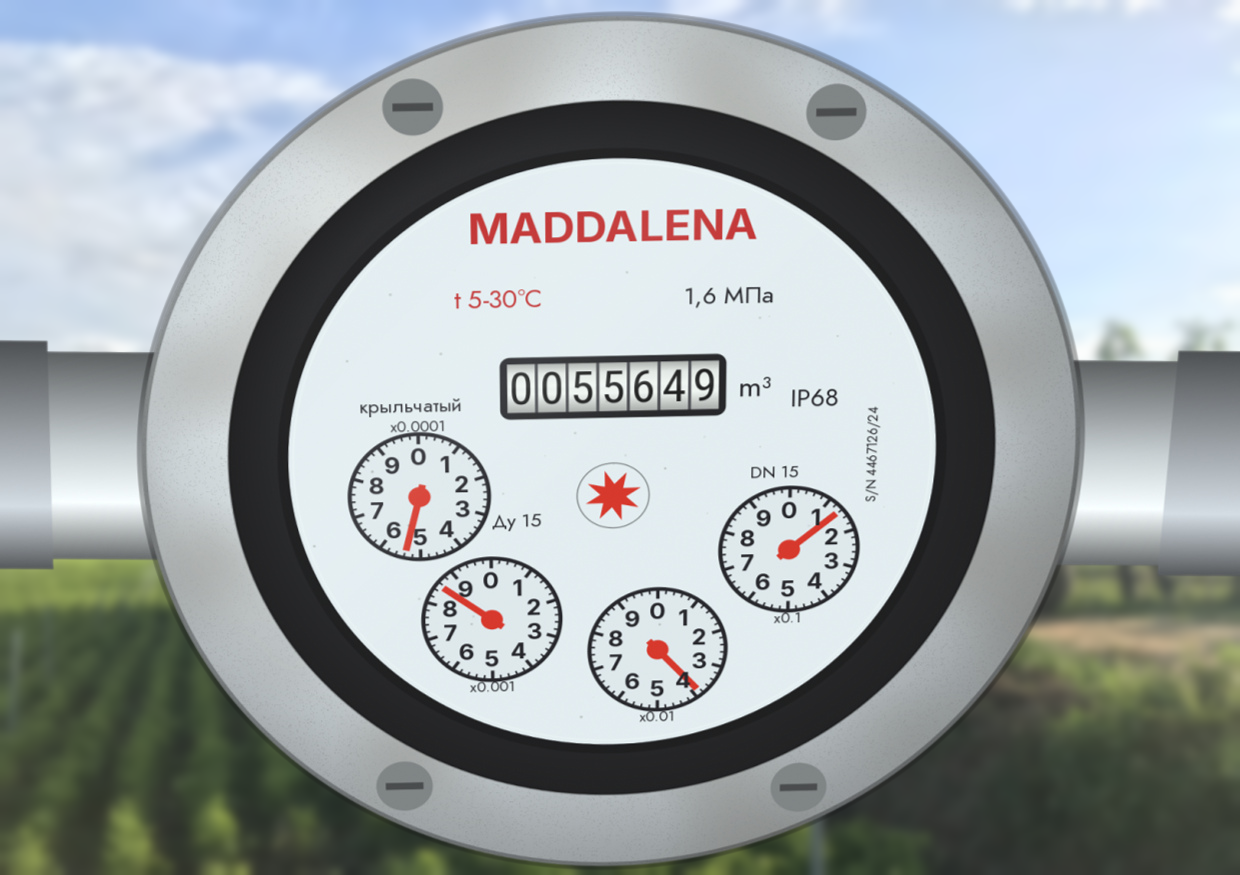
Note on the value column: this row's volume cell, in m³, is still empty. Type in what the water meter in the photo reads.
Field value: 55649.1385 m³
